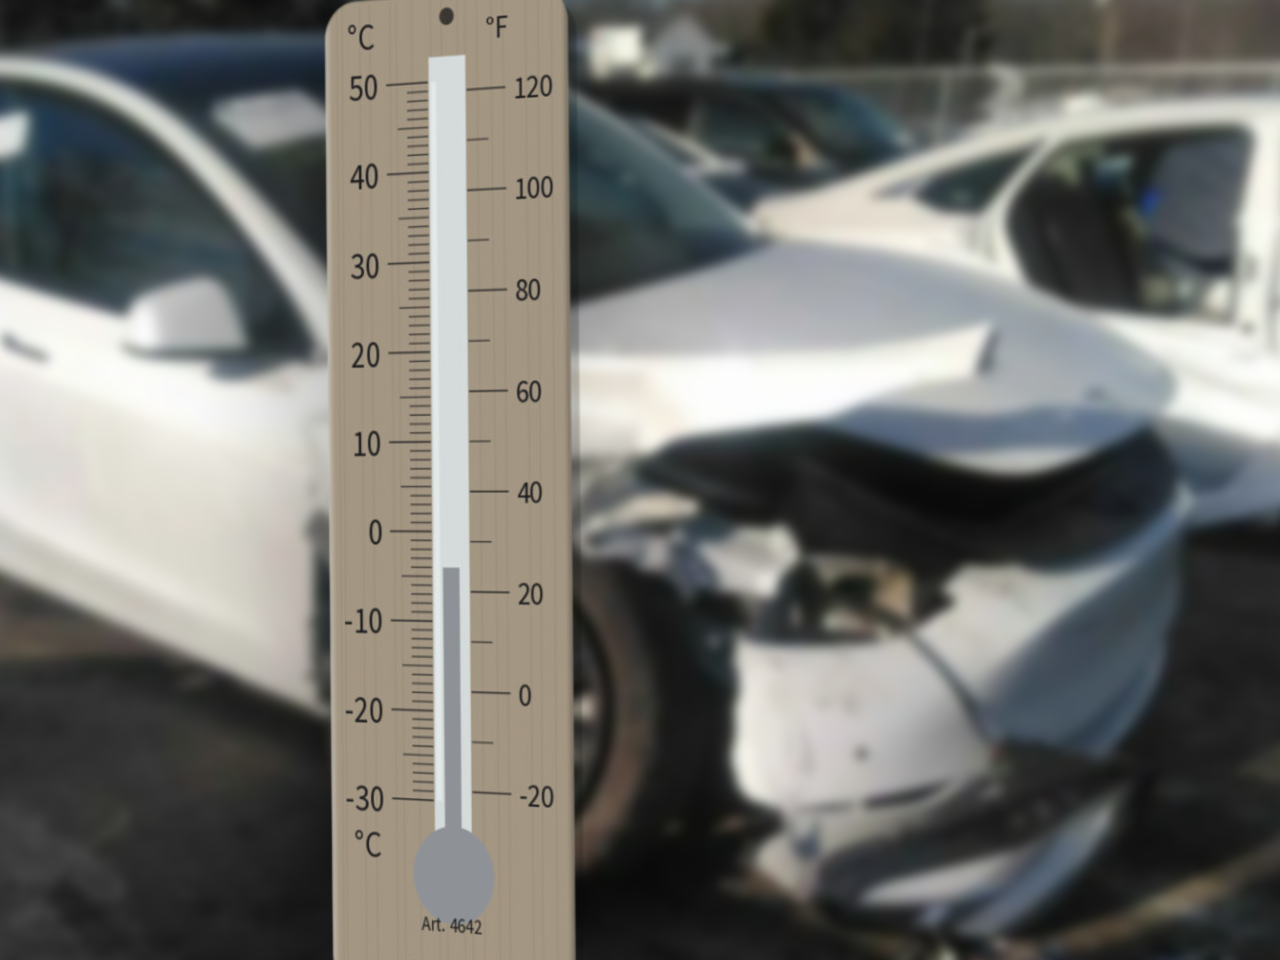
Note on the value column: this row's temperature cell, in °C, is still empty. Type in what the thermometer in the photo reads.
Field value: -4 °C
